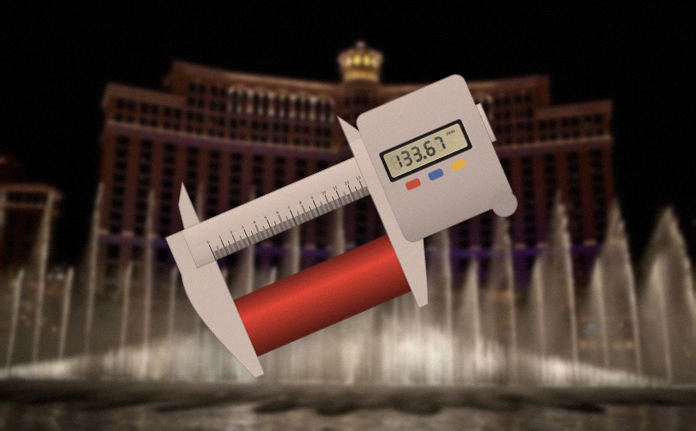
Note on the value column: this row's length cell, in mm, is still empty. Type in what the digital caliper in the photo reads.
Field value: 133.67 mm
